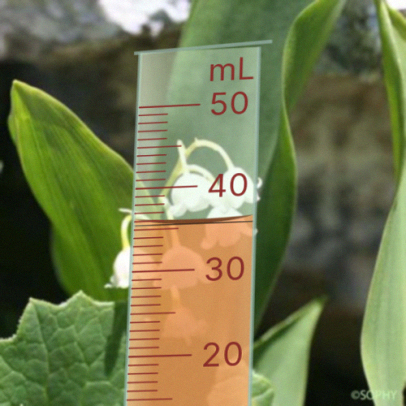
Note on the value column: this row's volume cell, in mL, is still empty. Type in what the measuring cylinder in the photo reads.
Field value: 35.5 mL
